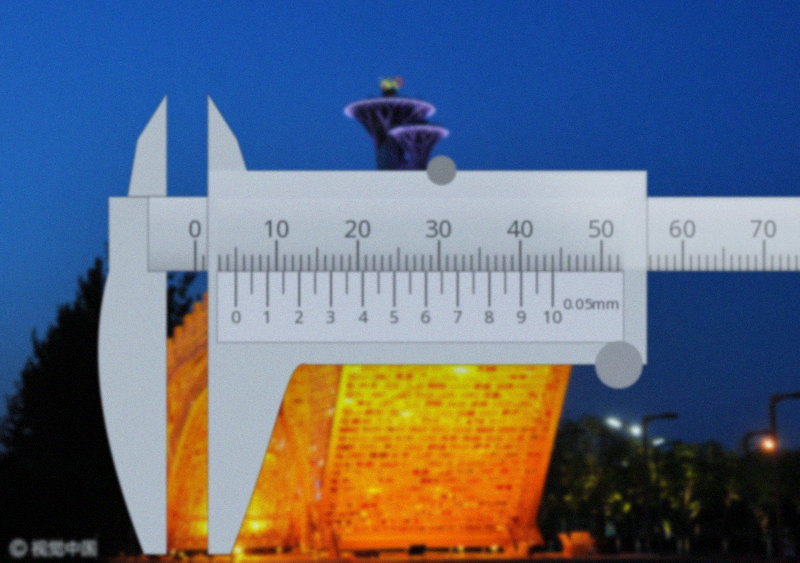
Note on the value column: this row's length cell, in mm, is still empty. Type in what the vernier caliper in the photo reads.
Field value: 5.0 mm
